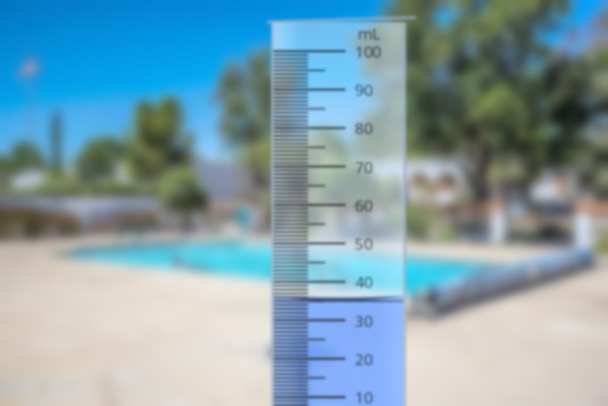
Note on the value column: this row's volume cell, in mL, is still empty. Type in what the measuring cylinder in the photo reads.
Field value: 35 mL
